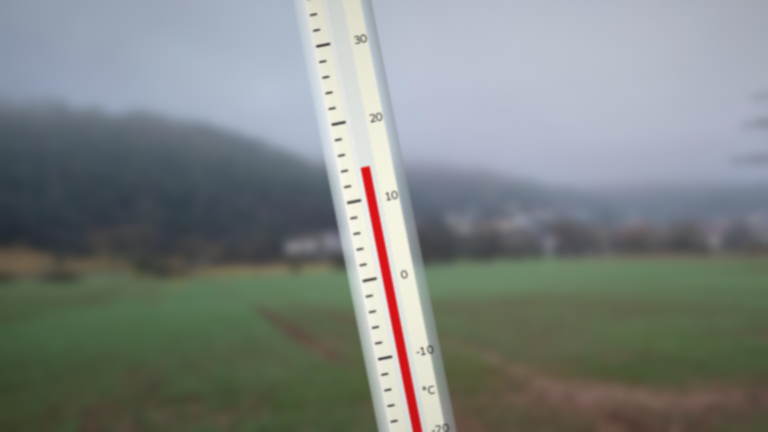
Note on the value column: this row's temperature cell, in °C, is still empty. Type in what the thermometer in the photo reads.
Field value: 14 °C
